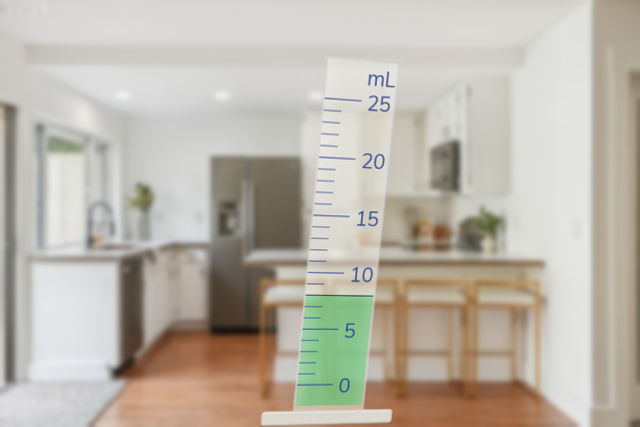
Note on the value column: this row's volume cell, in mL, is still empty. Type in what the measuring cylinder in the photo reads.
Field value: 8 mL
